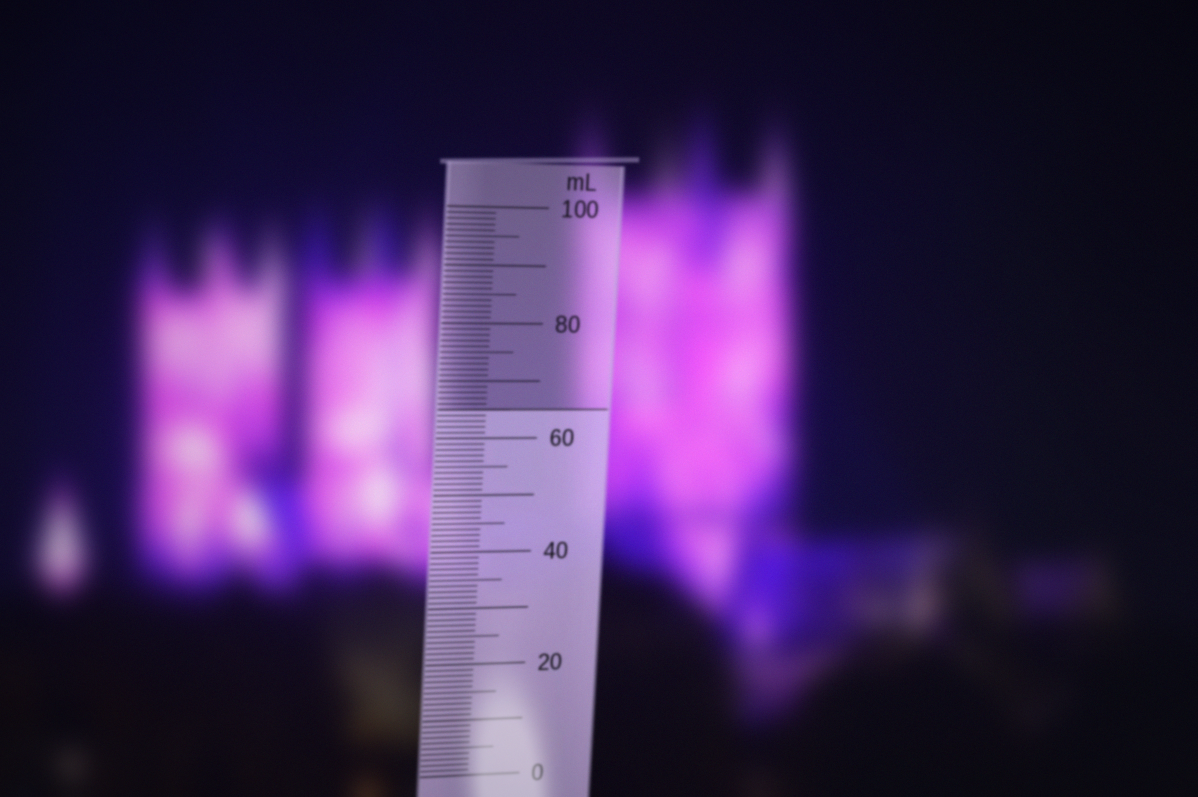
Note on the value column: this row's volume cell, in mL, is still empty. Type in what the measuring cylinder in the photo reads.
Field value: 65 mL
